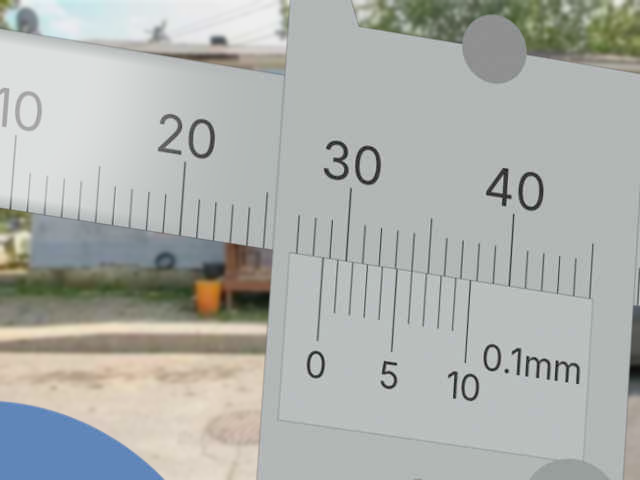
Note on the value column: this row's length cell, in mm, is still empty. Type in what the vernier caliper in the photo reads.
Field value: 28.6 mm
